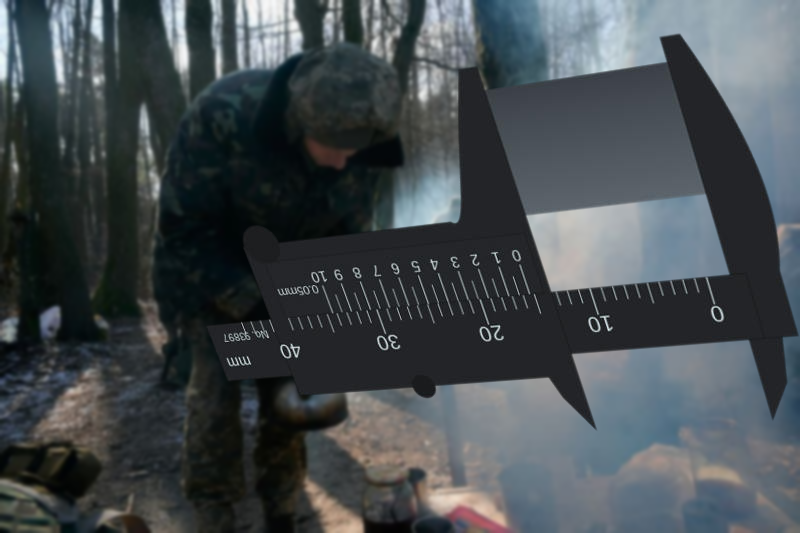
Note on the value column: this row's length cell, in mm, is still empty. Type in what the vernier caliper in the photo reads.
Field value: 15.4 mm
